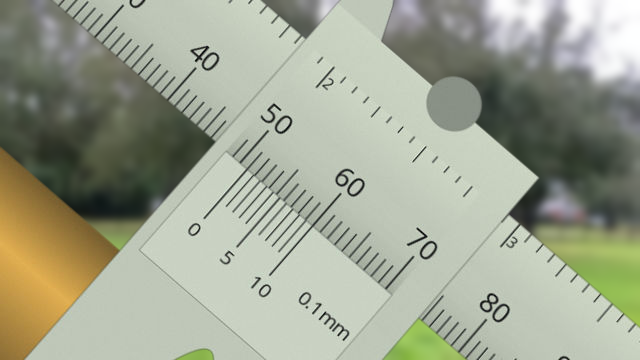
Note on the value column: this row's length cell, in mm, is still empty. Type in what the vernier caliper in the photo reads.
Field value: 51.0 mm
